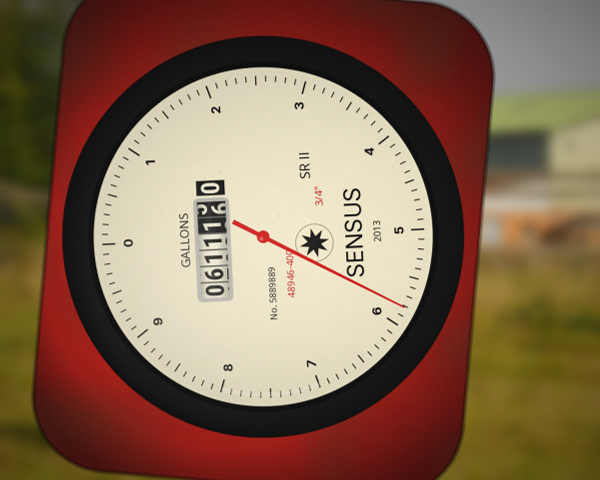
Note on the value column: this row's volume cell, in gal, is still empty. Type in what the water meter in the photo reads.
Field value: 611155.8 gal
